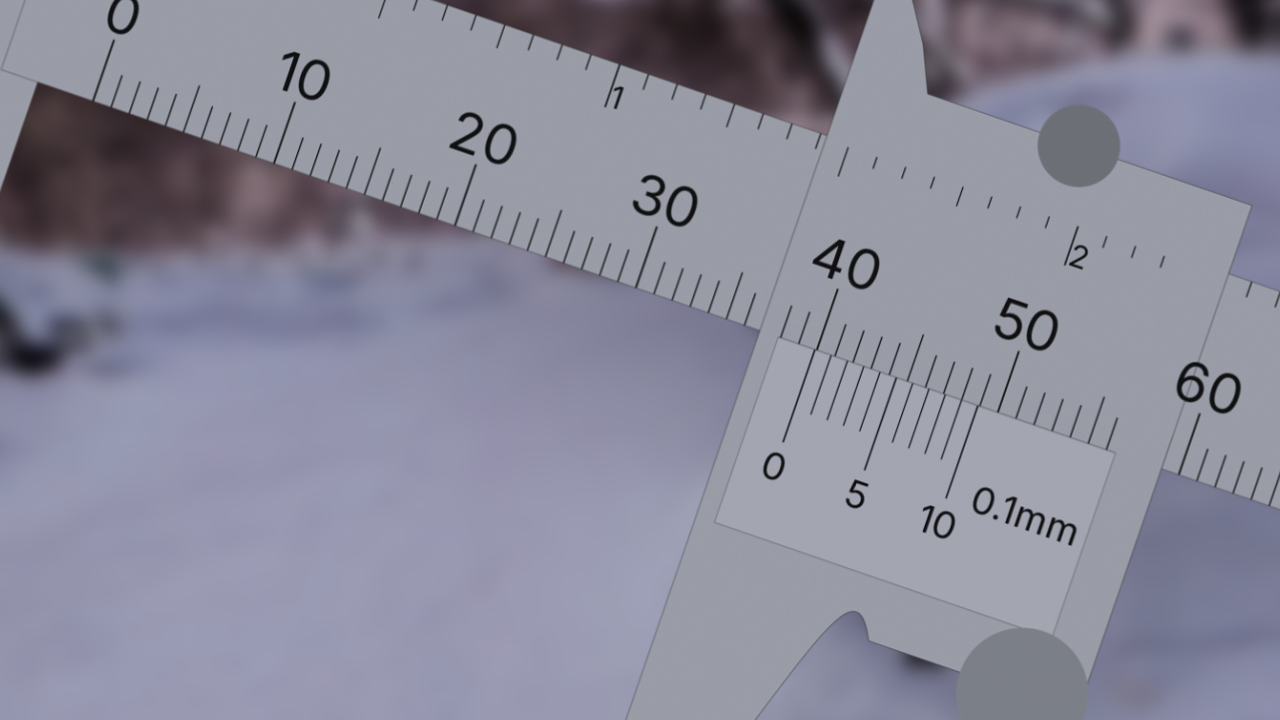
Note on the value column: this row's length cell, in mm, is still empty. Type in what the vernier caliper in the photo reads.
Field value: 39.9 mm
